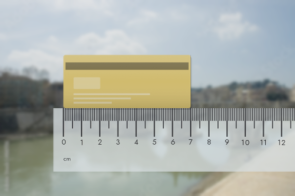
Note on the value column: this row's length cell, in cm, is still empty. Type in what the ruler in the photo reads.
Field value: 7 cm
